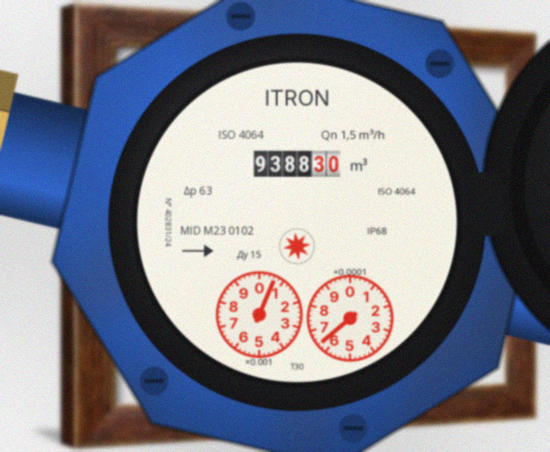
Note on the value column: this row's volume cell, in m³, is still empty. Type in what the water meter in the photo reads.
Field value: 9388.3006 m³
